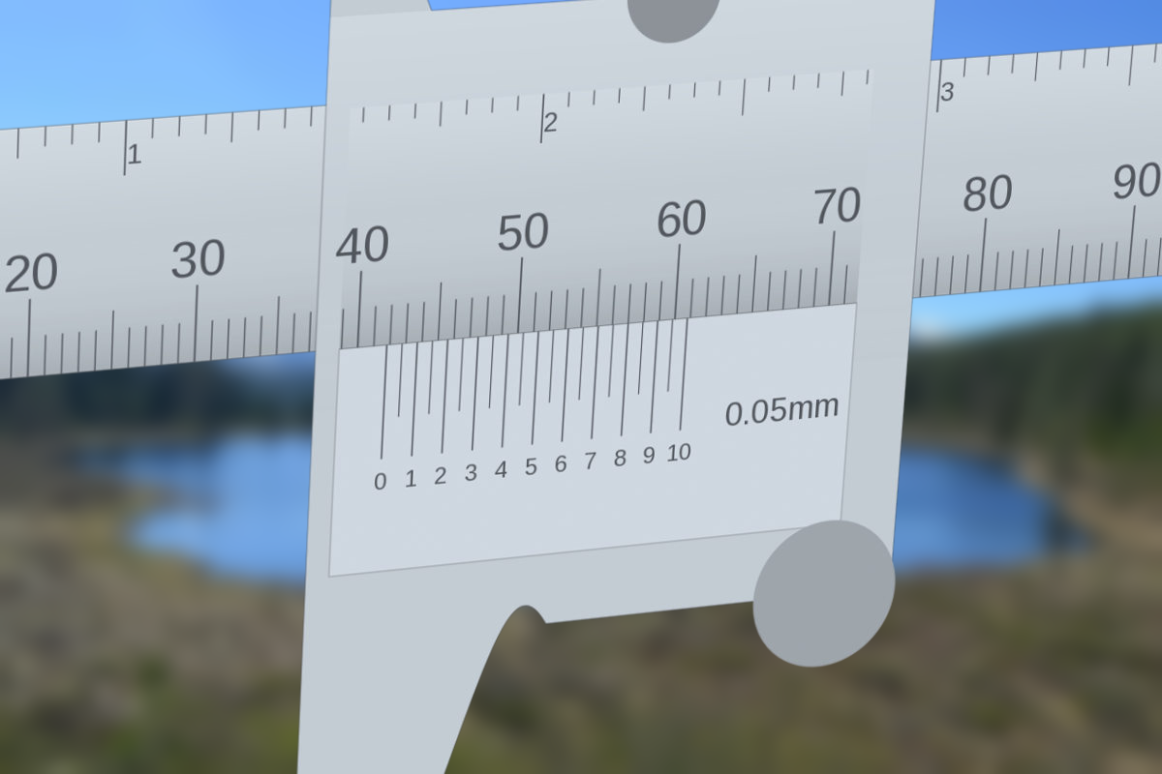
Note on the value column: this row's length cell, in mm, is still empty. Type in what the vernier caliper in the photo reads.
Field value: 41.8 mm
